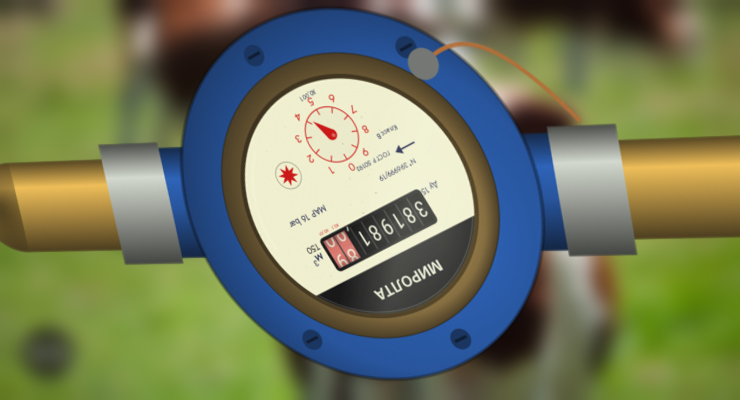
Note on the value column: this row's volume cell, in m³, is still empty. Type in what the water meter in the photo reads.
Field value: 381981.894 m³
